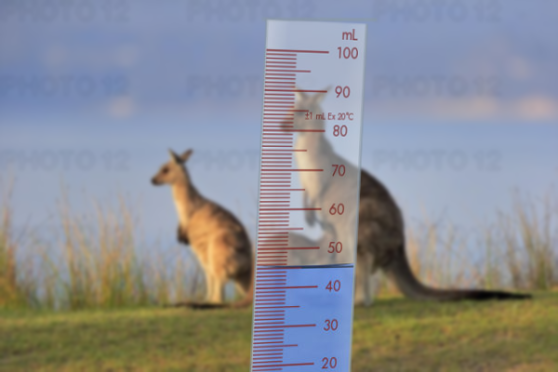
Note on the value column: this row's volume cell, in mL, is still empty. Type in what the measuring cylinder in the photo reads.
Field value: 45 mL
